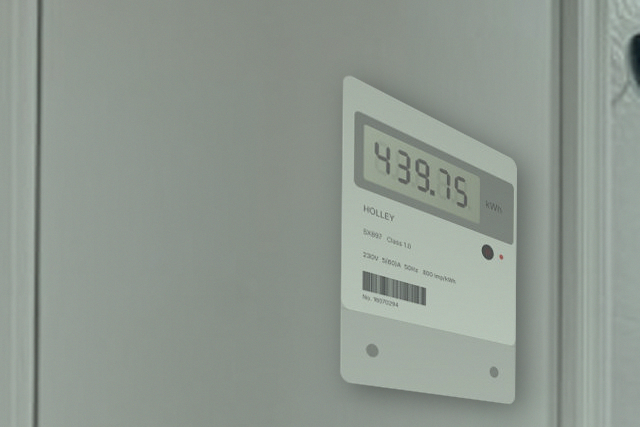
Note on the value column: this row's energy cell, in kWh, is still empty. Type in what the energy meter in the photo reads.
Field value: 439.75 kWh
